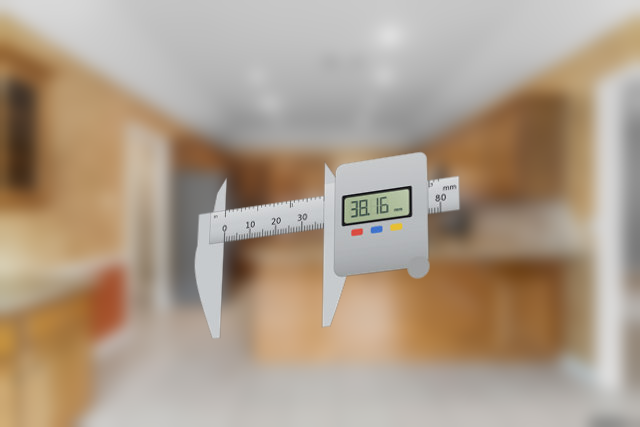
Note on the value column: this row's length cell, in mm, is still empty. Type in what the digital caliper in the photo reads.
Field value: 38.16 mm
